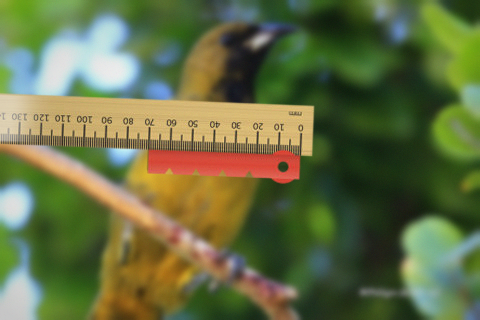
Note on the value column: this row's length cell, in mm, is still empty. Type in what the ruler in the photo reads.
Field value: 70 mm
